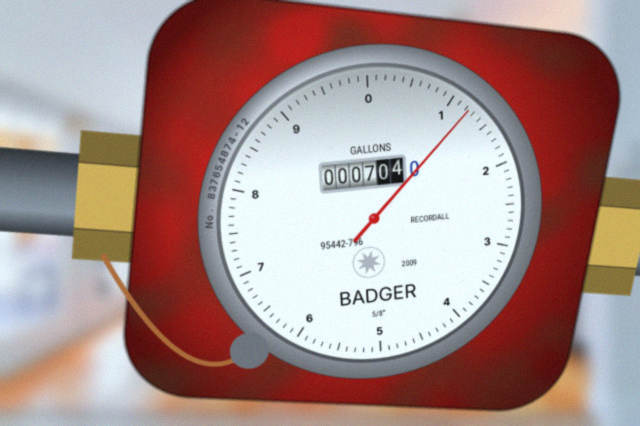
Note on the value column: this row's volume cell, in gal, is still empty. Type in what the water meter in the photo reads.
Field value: 7041.2 gal
